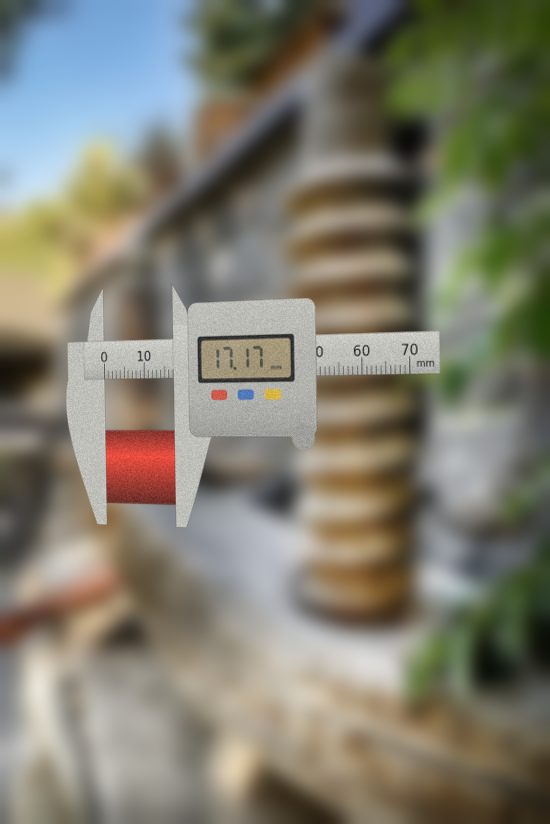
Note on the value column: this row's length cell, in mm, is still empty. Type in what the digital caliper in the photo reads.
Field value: 17.17 mm
